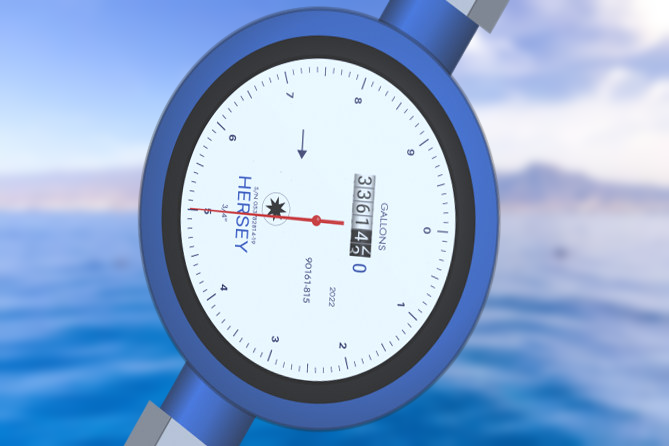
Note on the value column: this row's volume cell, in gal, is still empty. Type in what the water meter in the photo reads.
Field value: 3361425.0 gal
